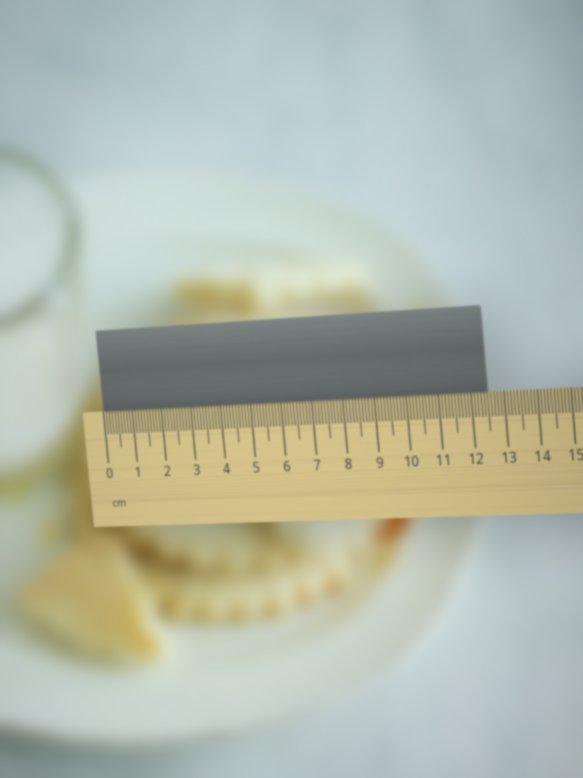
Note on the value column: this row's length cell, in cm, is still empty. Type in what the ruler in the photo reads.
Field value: 12.5 cm
